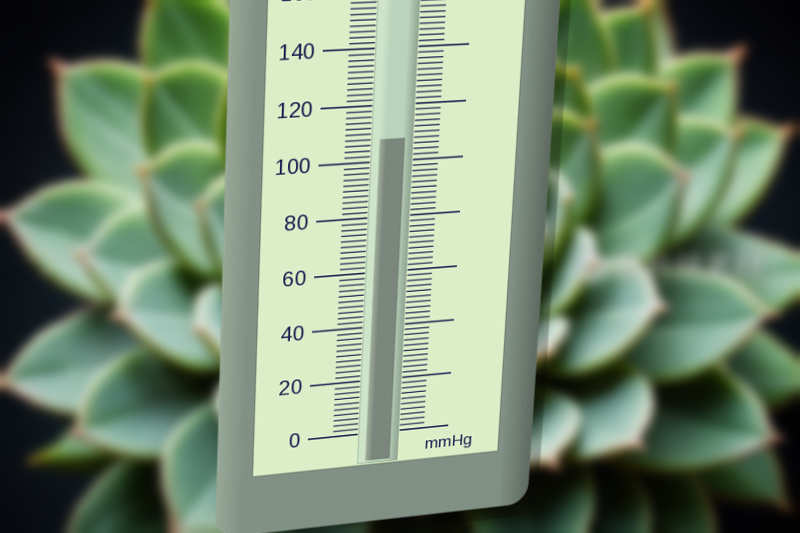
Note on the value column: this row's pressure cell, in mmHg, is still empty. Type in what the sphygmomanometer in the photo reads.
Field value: 108 mmHg
